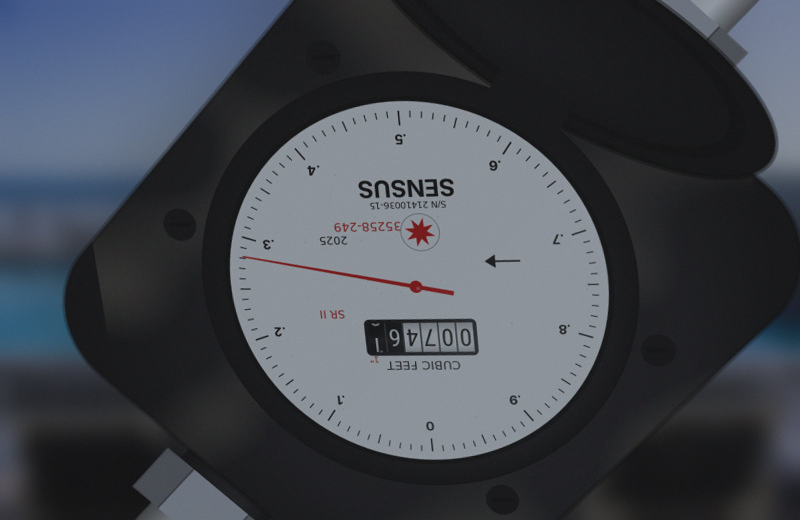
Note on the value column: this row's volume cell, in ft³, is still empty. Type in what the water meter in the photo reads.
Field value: 7461.28 ft³
